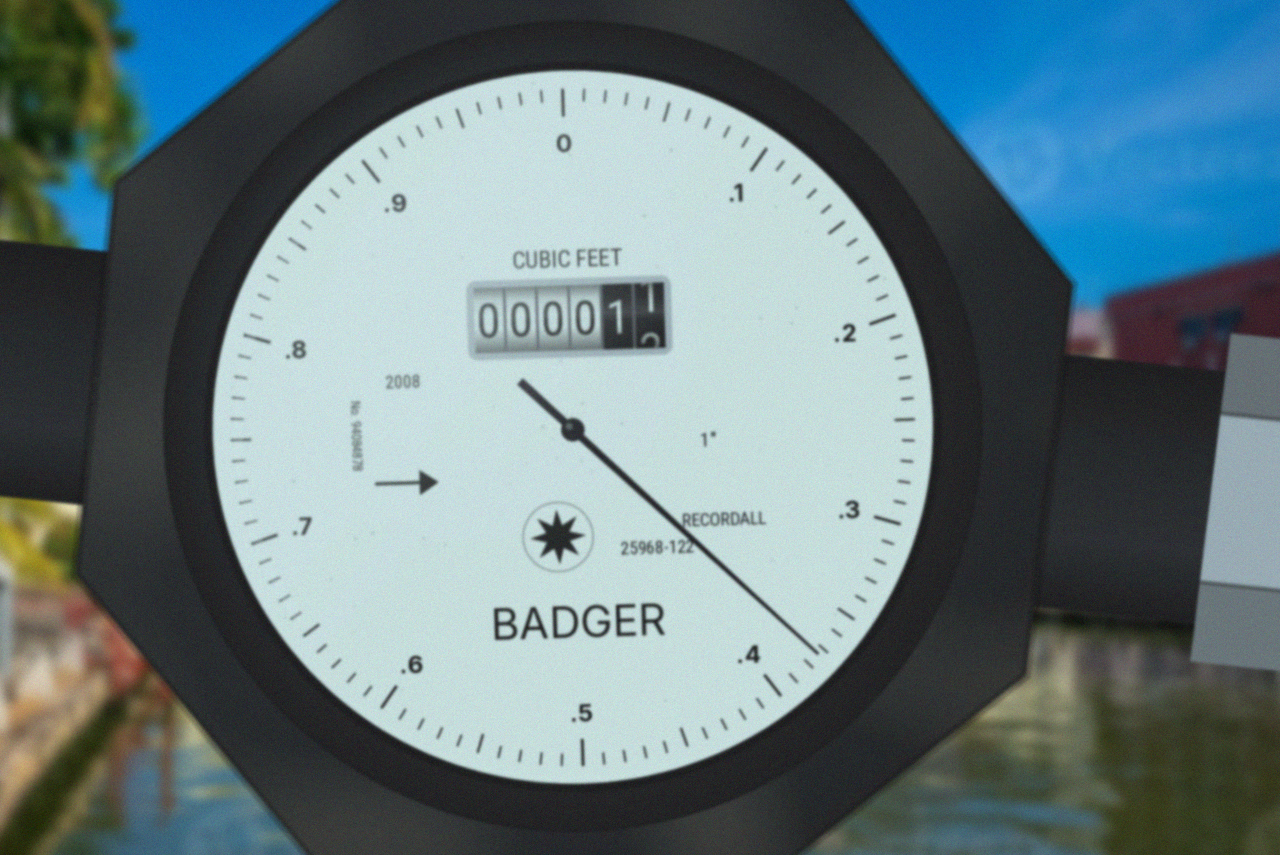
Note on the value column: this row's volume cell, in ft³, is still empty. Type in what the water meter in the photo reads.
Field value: 11.37 ft³
